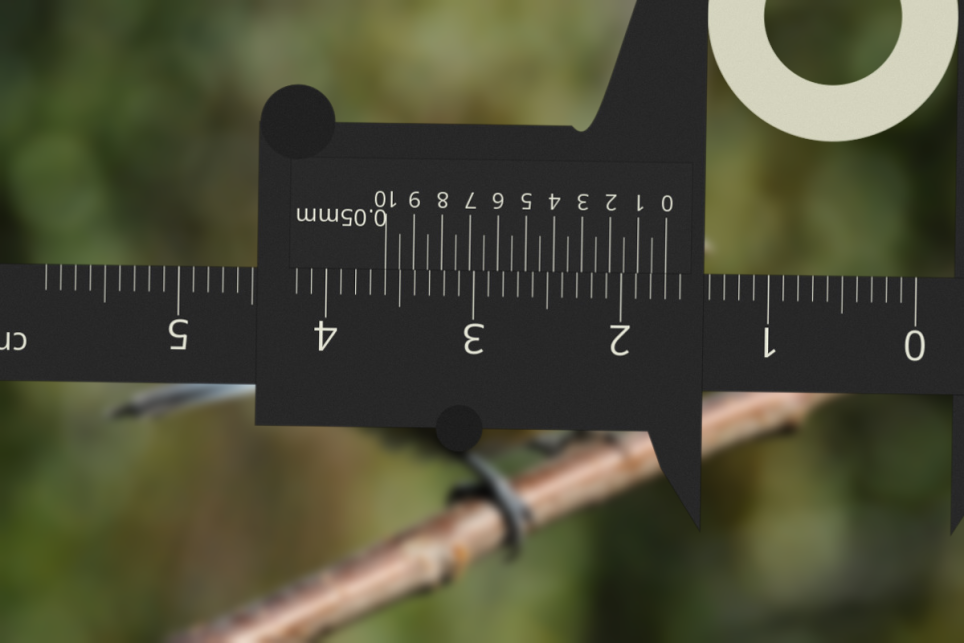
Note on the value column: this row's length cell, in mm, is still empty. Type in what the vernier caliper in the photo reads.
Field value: 17.0 mm
